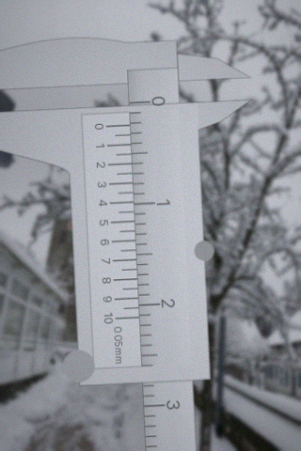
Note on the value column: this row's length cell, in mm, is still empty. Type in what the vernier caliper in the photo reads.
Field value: 2.2 mm
